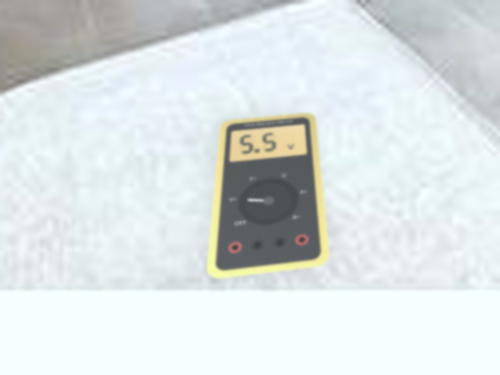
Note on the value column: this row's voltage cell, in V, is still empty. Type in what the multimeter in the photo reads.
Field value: 5.5 V
